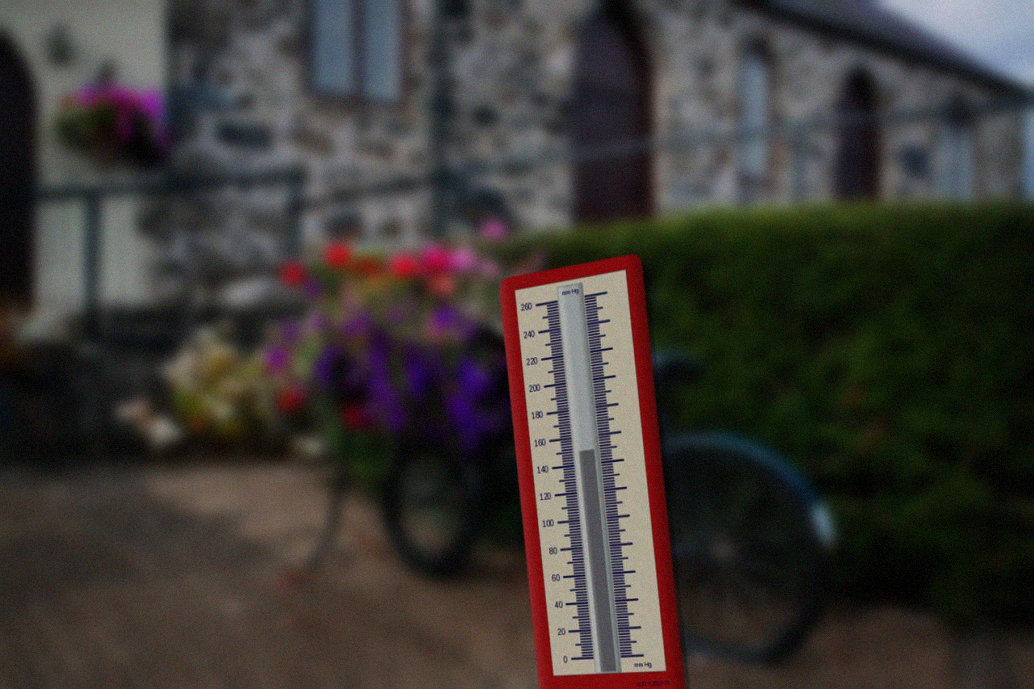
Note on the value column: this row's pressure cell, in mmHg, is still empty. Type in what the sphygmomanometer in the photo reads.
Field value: 150 mmHg
